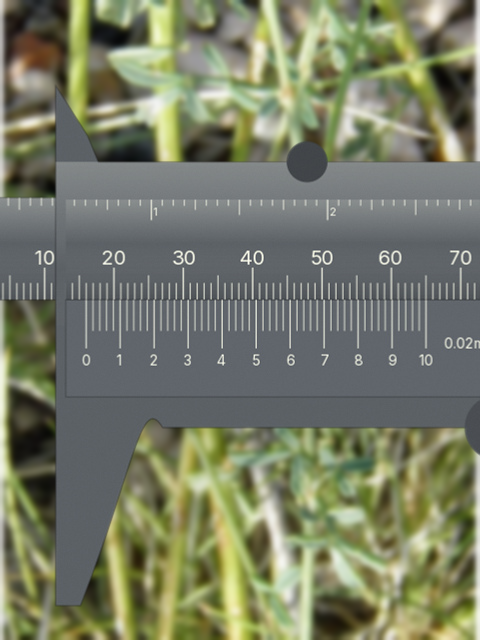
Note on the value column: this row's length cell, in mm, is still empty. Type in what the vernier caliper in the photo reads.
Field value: 16.0 mm
